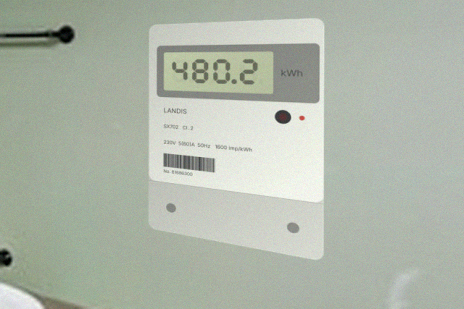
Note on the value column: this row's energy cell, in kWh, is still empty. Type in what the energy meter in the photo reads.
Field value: 480.2 kWh
